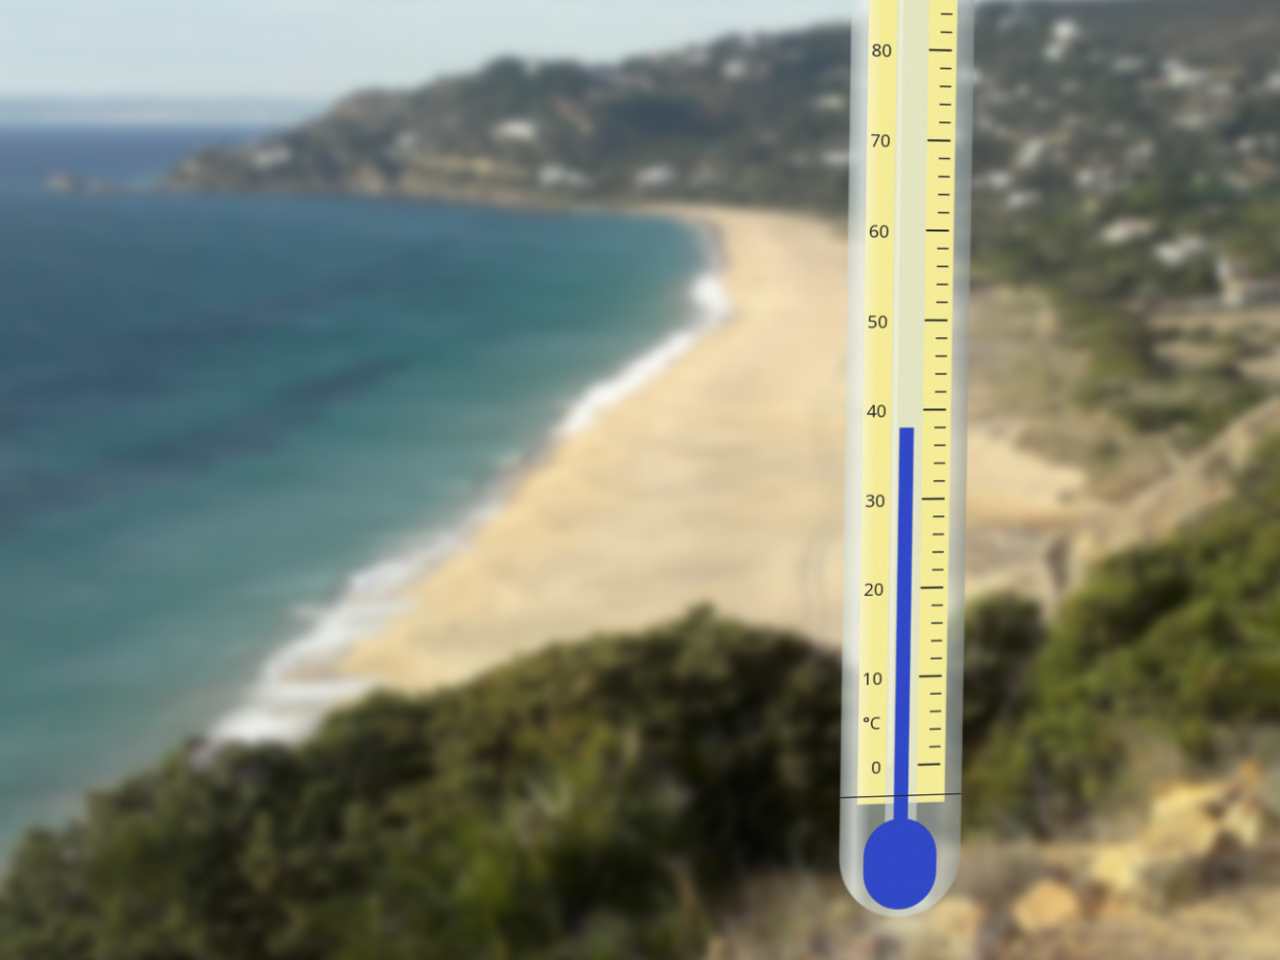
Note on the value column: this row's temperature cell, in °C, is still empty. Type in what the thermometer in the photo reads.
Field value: 38 °C
